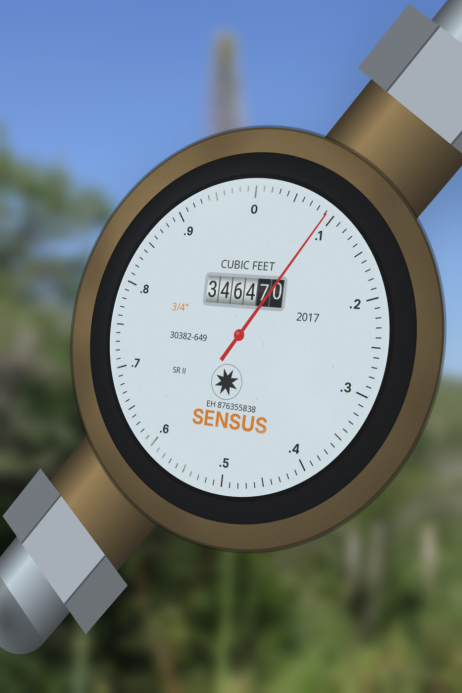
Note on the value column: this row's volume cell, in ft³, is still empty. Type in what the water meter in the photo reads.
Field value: 346470.09 ft³
